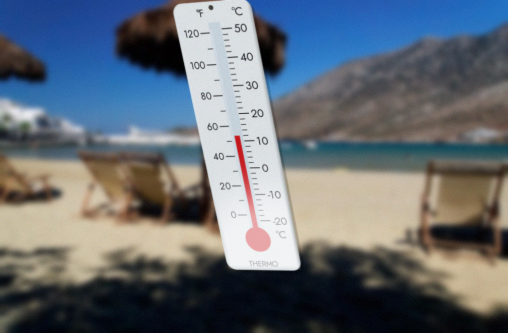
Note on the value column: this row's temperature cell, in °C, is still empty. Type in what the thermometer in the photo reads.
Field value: 12 °C
